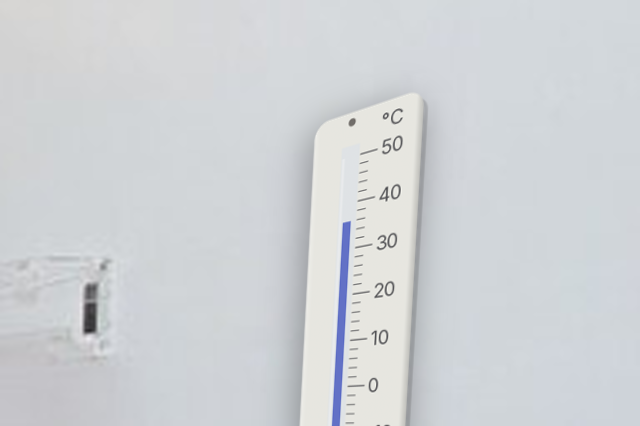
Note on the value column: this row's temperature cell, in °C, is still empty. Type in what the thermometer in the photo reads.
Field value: 36 °C
